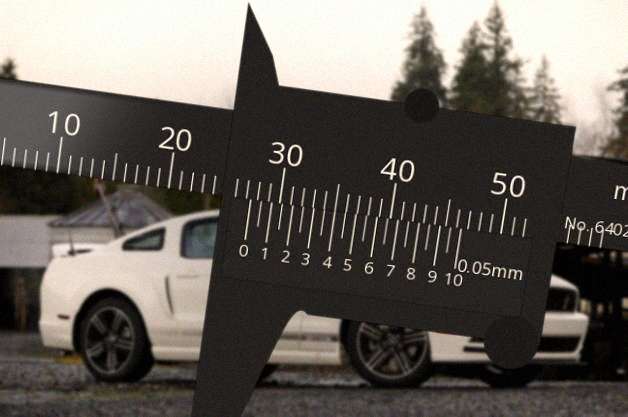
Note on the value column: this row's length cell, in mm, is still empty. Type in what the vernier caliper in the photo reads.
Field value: 27.4 mm
